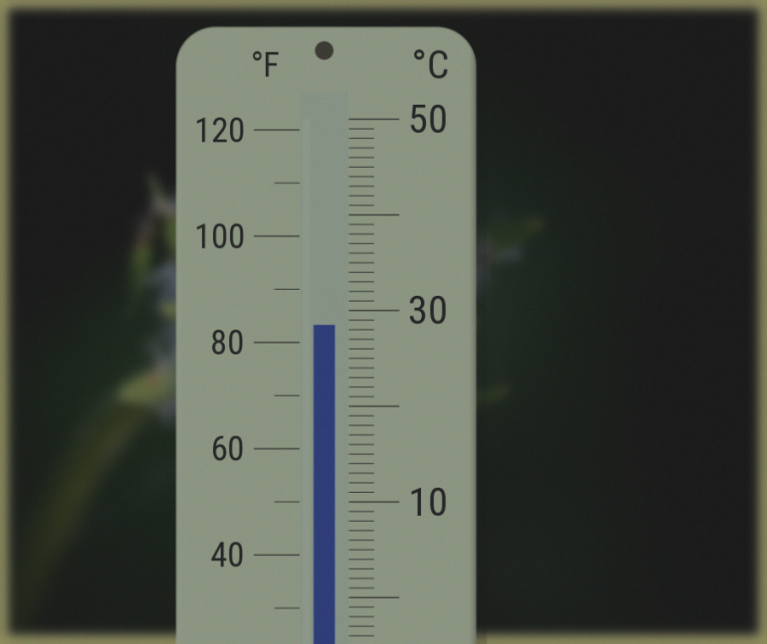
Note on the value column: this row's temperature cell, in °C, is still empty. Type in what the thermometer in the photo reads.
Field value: 28.5 °C
